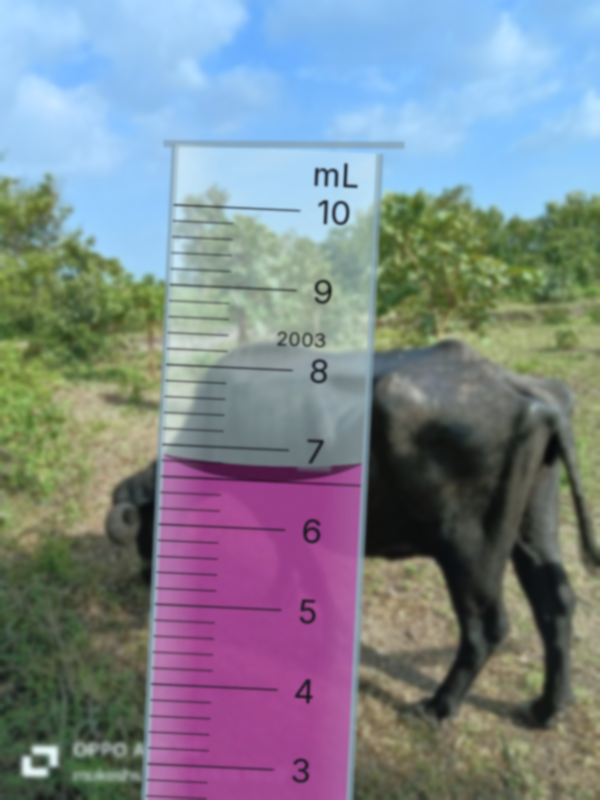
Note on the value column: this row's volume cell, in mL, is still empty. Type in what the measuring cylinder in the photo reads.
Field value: 6.6 mL
